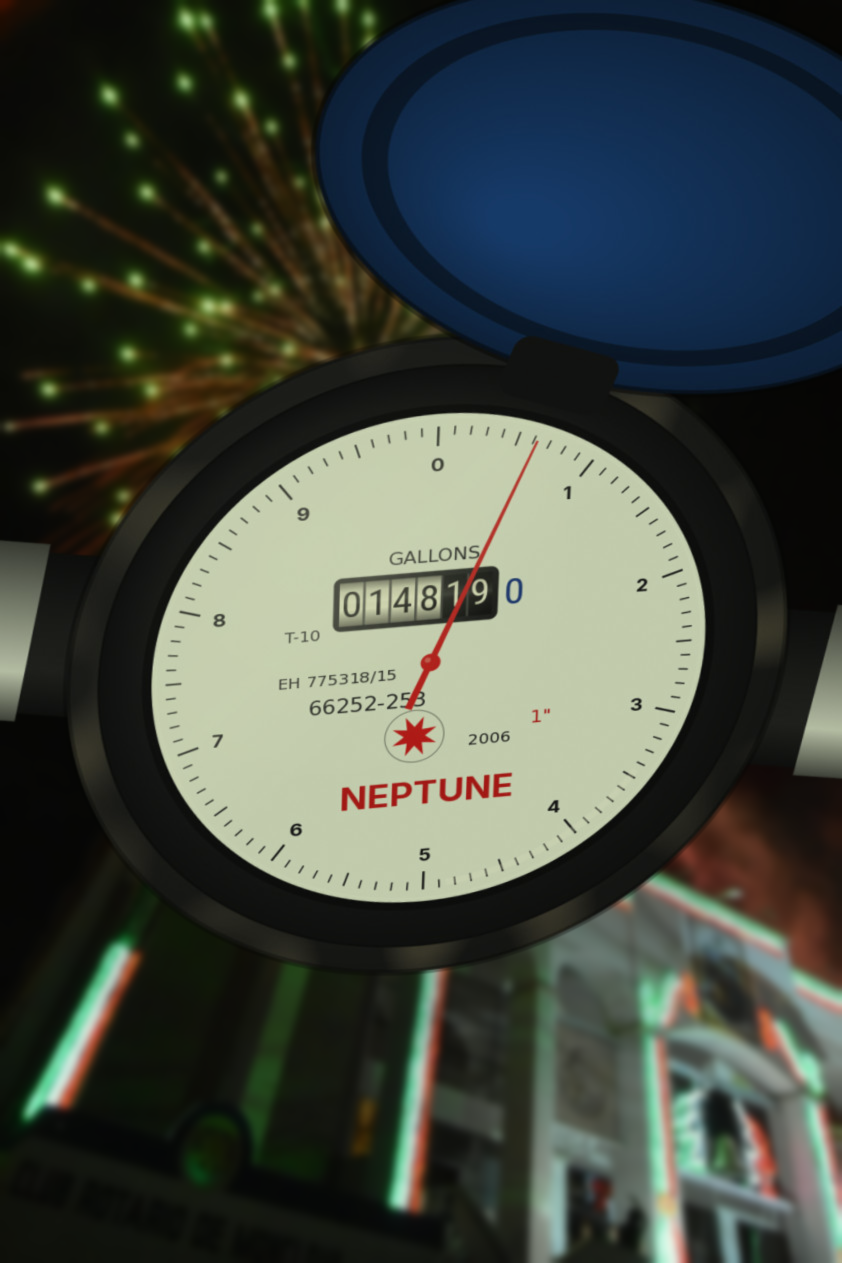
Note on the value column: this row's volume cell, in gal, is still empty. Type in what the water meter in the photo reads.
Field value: 148190.6 gal
